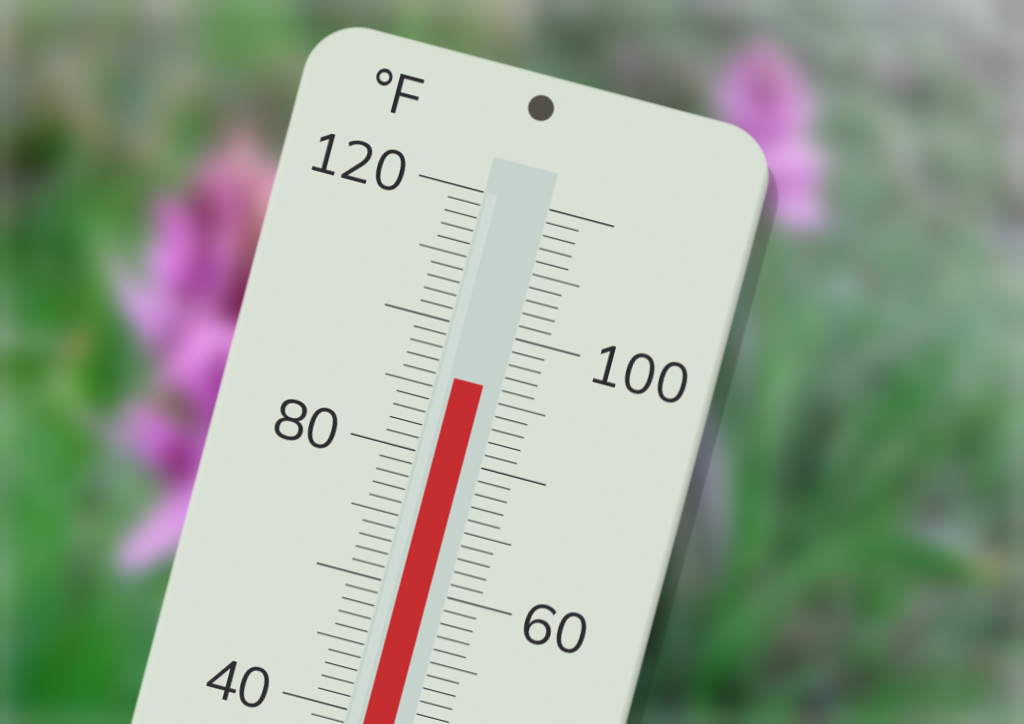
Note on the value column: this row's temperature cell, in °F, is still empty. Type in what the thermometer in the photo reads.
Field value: 92 °F
